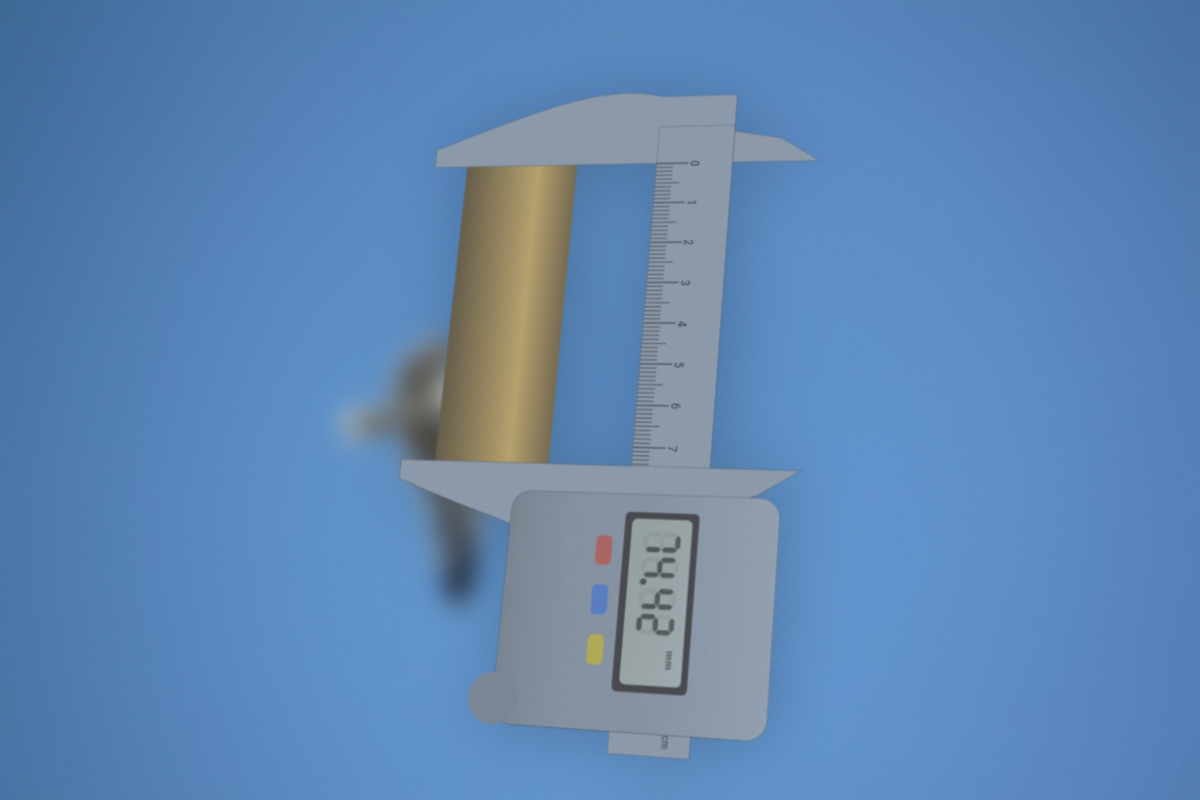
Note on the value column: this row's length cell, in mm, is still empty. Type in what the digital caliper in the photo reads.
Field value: 74.42 mm
